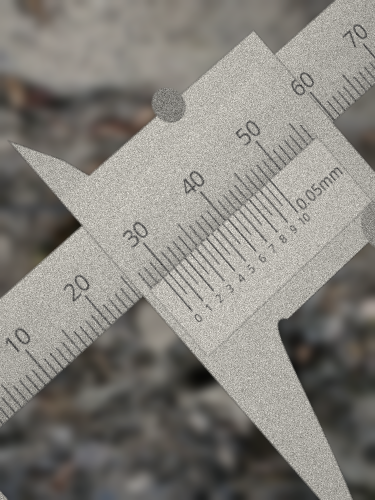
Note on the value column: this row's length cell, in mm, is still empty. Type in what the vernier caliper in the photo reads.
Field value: 29.0 mm
